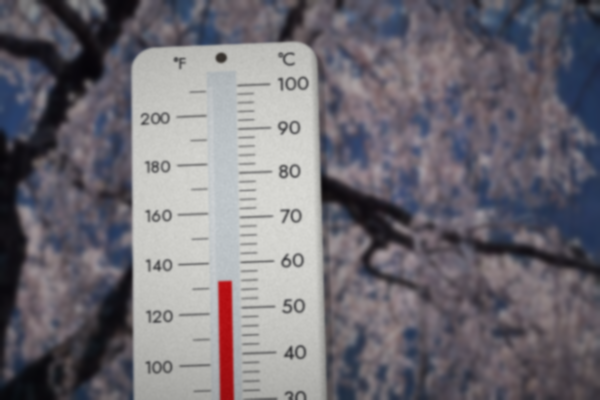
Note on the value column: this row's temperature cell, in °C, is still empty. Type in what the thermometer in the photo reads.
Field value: 56 °C
